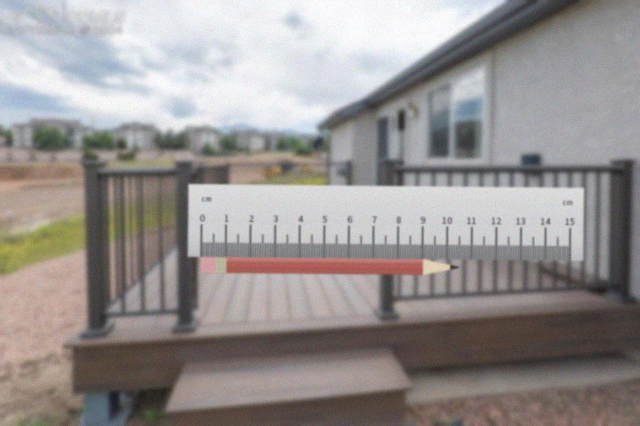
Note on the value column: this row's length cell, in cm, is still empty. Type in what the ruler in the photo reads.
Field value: 10.5 cm
